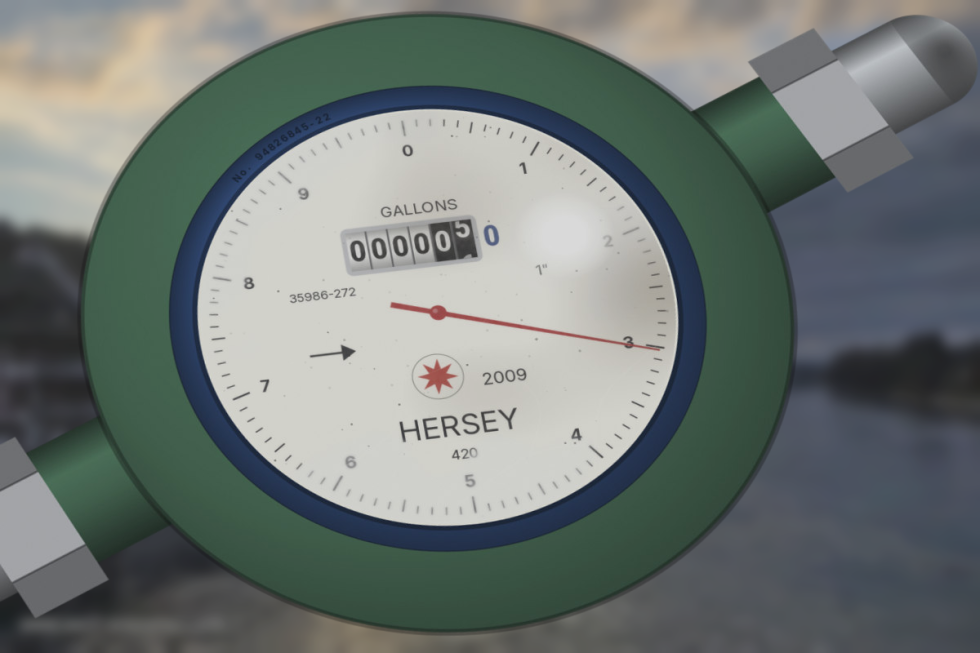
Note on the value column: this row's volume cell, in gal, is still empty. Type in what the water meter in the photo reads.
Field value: 53.0 gal
